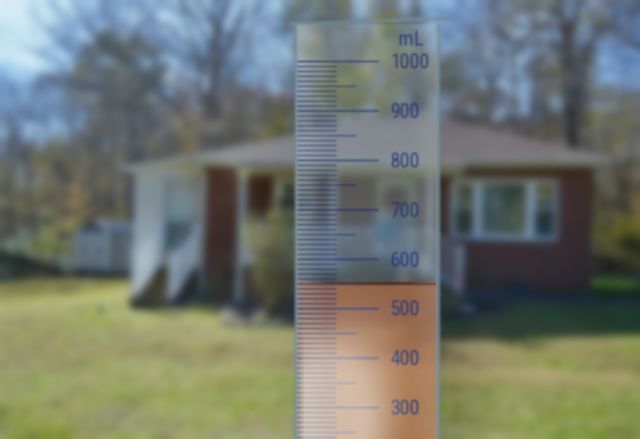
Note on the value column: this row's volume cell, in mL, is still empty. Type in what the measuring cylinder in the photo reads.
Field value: 550 mL
